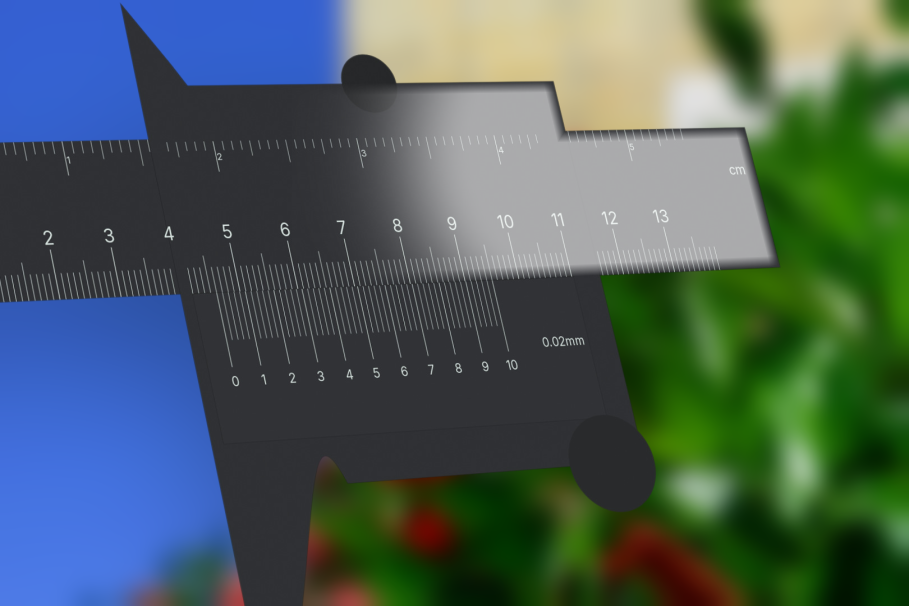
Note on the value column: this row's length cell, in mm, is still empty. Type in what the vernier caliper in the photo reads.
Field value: 46.0 mm
